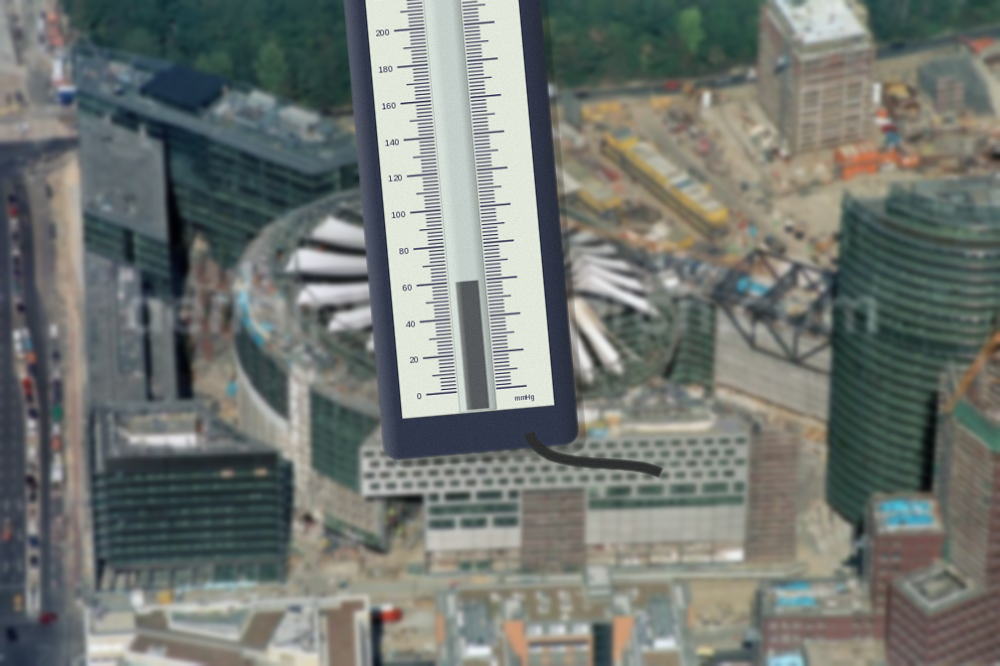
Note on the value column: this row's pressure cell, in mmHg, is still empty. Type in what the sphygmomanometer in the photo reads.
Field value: 60 mmHg
